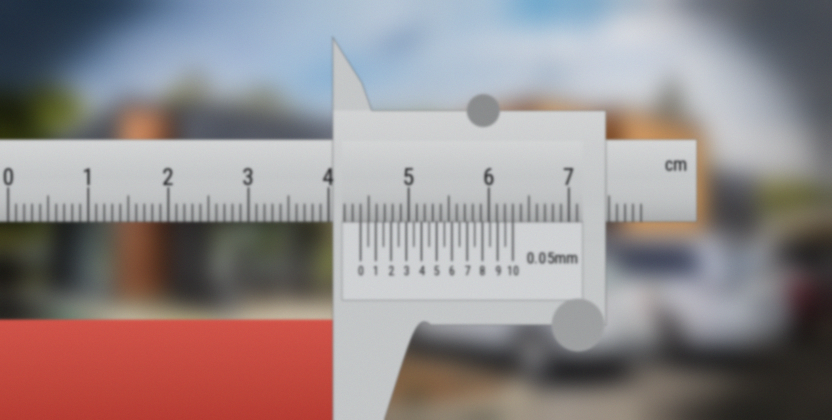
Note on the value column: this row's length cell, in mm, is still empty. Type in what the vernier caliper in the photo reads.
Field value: 44.0 mm
